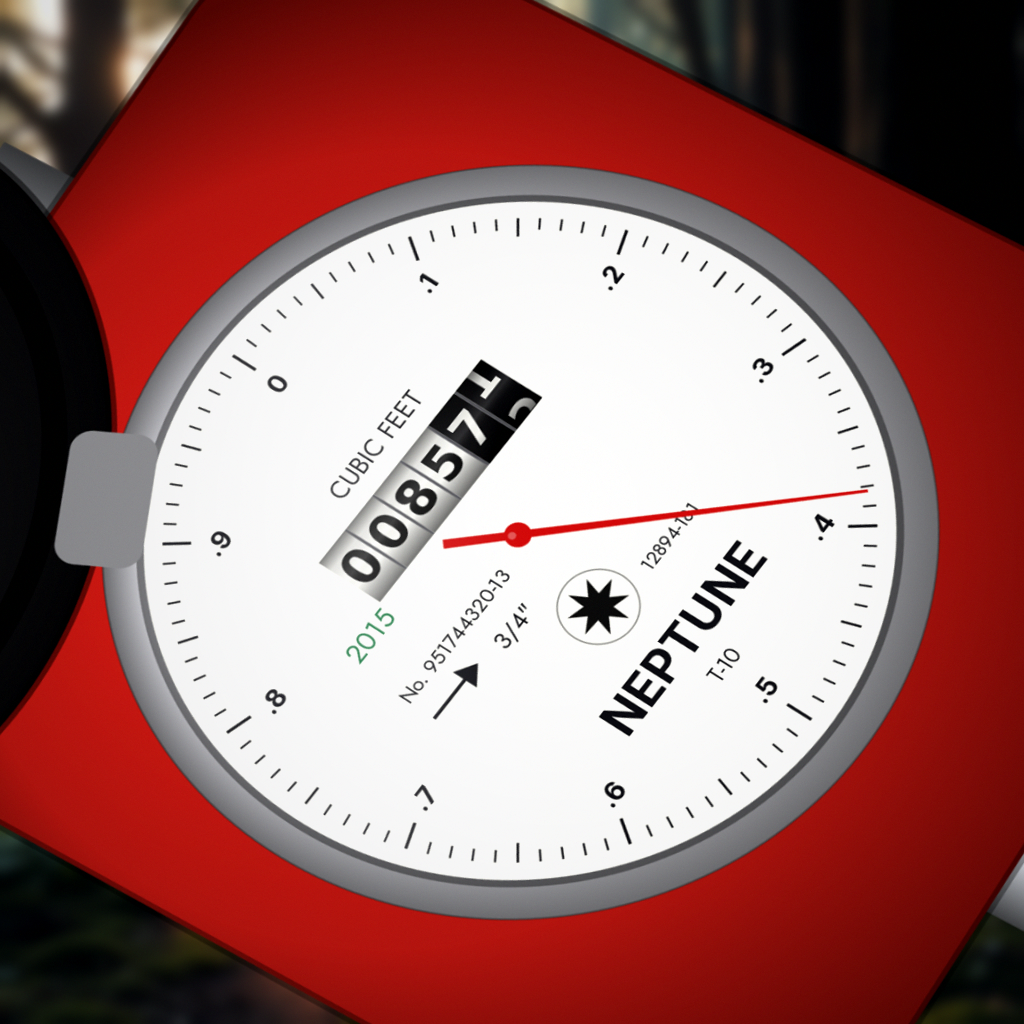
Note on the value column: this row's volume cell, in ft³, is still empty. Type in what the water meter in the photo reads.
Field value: 8571.38 ft³
